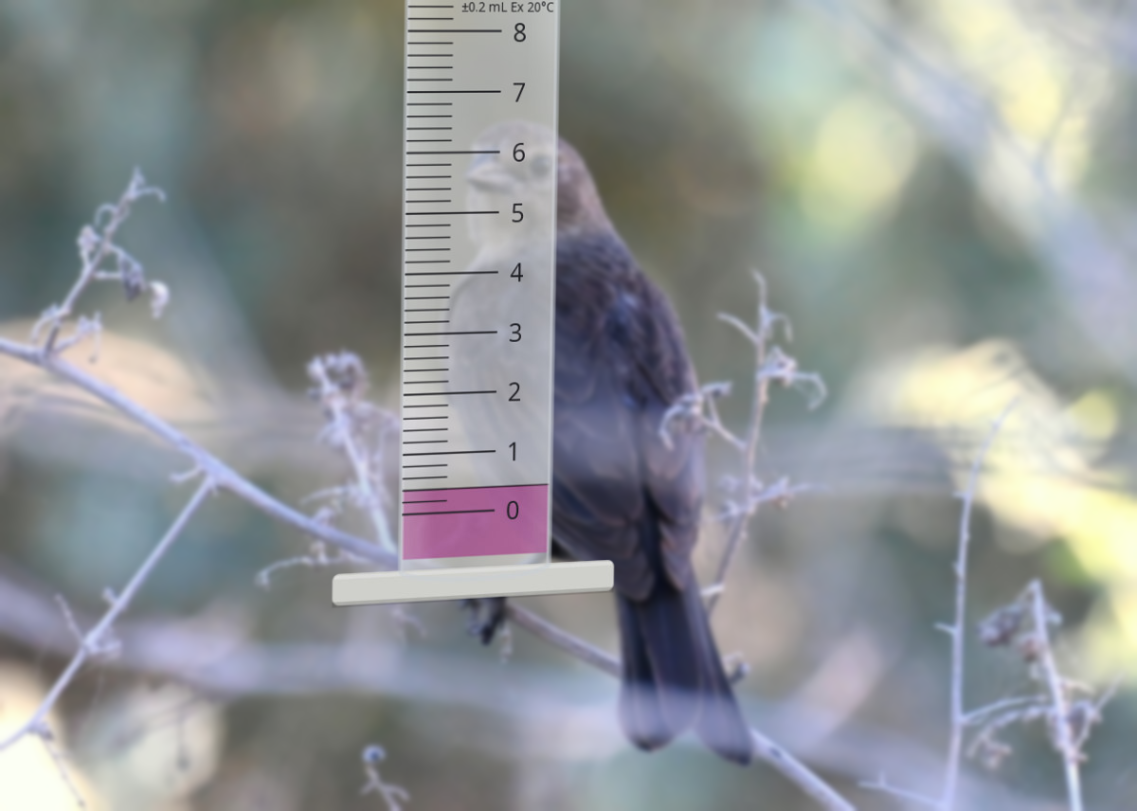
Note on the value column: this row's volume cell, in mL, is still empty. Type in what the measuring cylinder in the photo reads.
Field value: 0.4 mL
